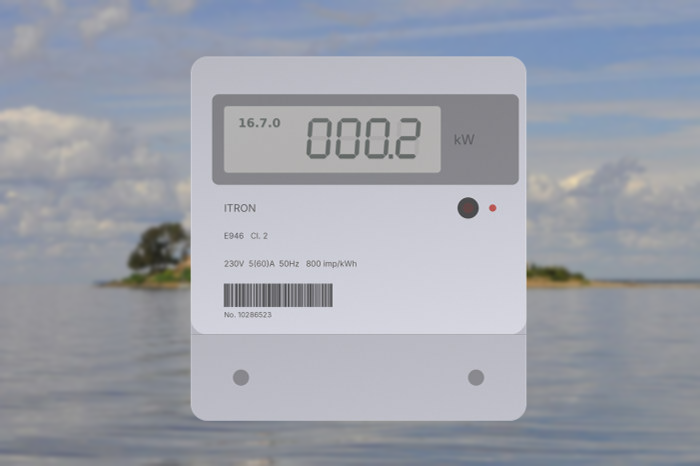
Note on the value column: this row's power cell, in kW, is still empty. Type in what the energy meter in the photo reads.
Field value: 0.2 kW
